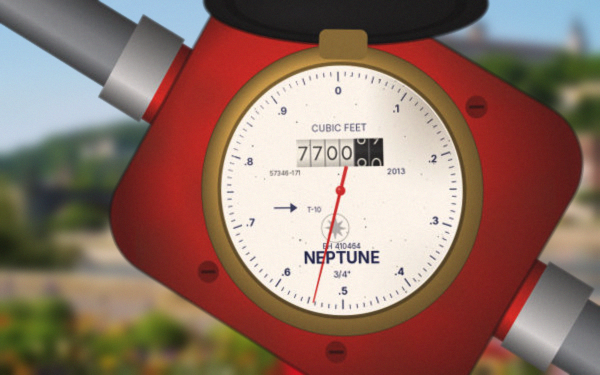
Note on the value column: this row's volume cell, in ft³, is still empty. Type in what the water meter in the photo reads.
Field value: 770089.54 ft³
